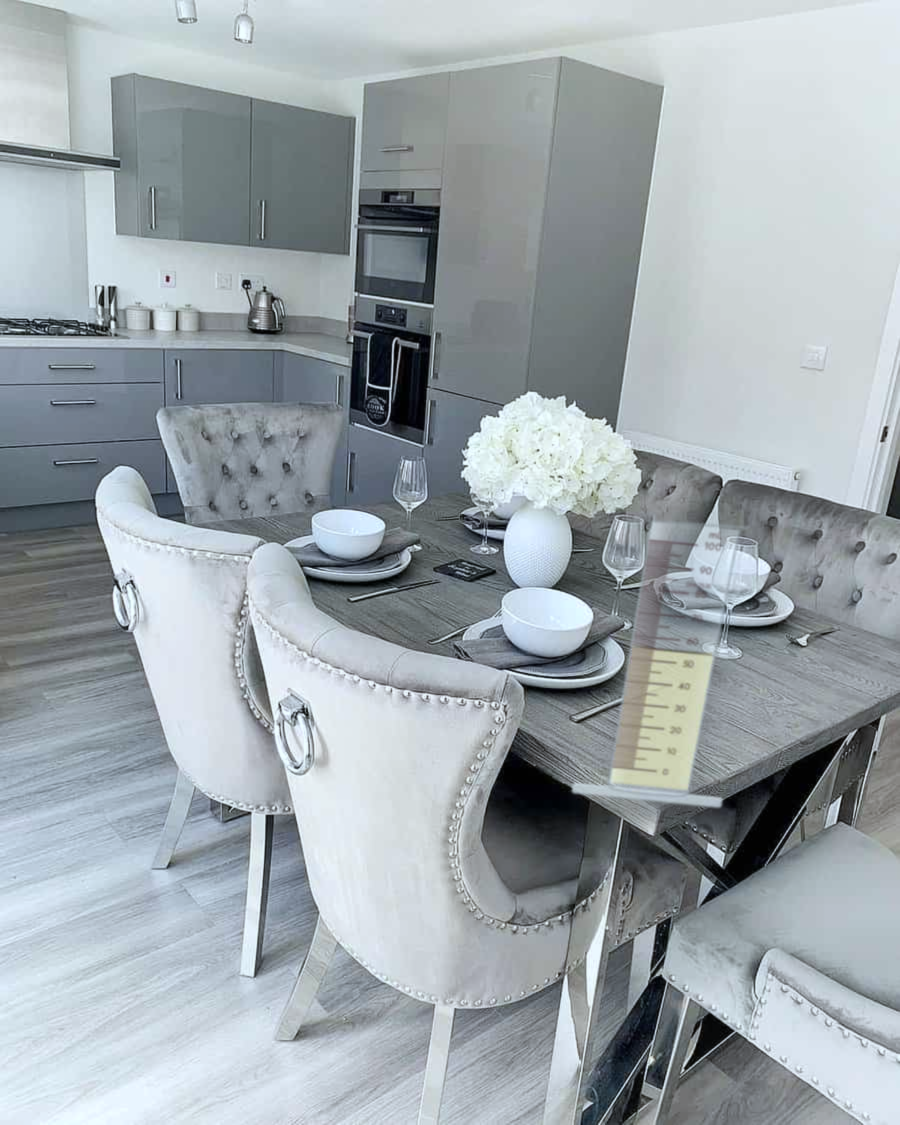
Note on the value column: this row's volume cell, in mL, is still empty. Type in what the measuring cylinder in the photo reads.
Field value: 55 mL
